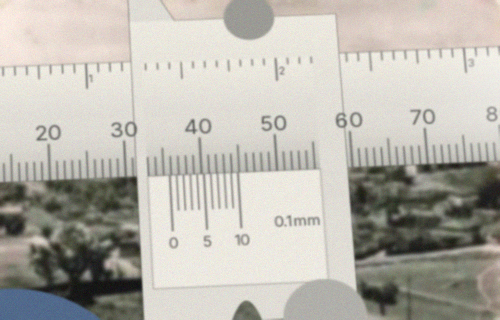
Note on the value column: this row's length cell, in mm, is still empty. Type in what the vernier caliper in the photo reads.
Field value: 35.8 mm
